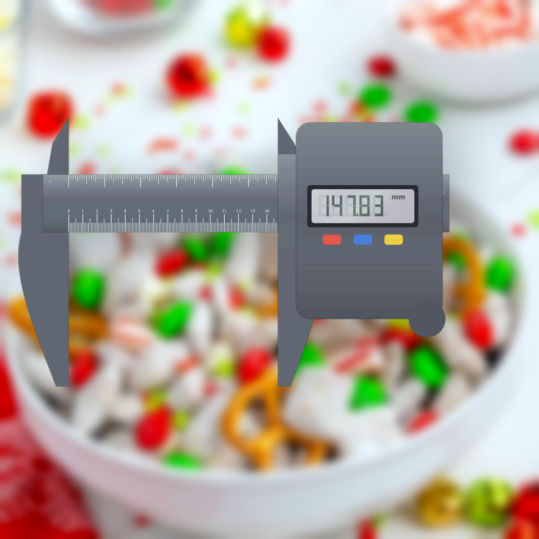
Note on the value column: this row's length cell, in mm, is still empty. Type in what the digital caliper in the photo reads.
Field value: 147.83 mm
